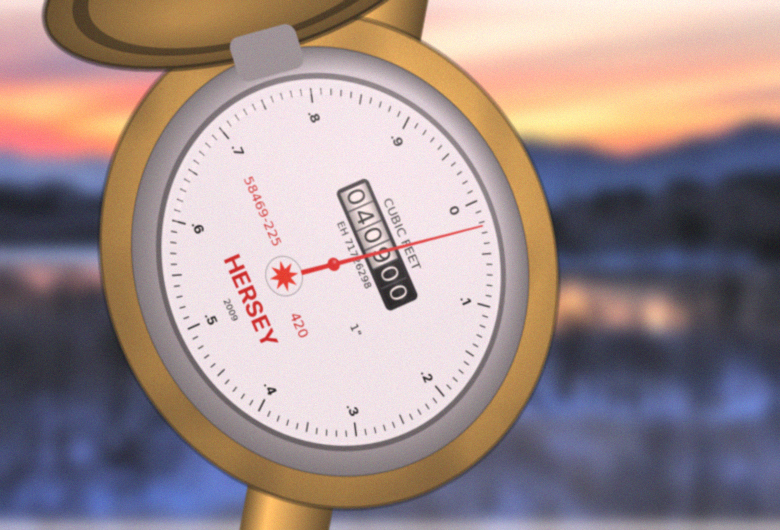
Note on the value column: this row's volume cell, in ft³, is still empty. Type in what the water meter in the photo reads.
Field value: 40900.02 ft³
